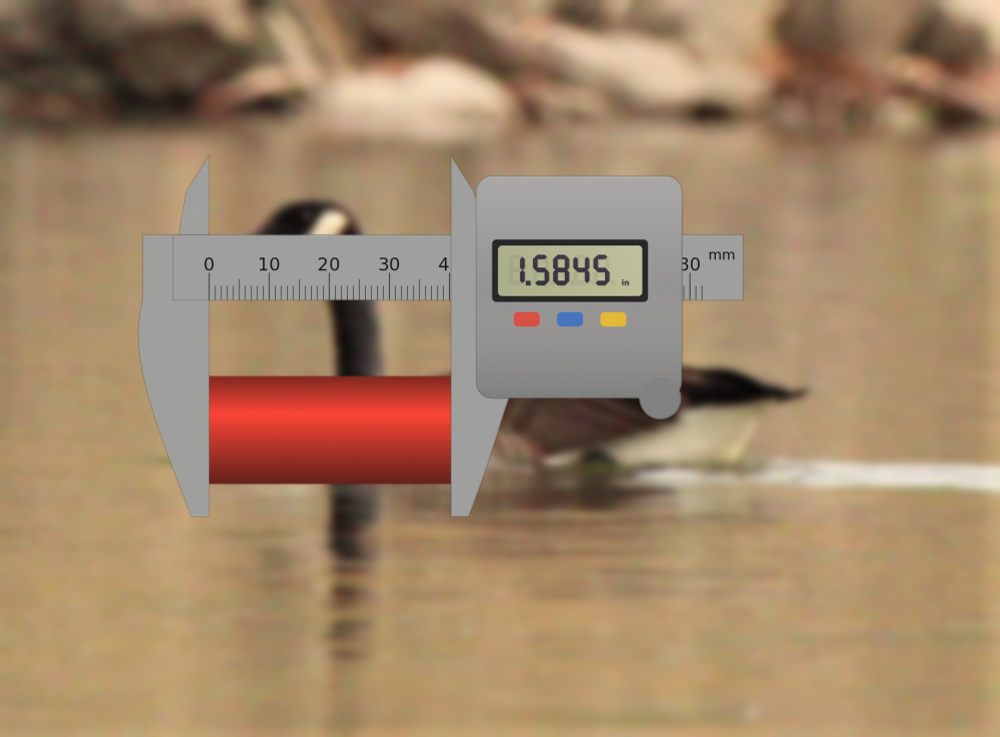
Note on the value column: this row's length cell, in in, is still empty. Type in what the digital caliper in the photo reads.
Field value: 1.5845 in
